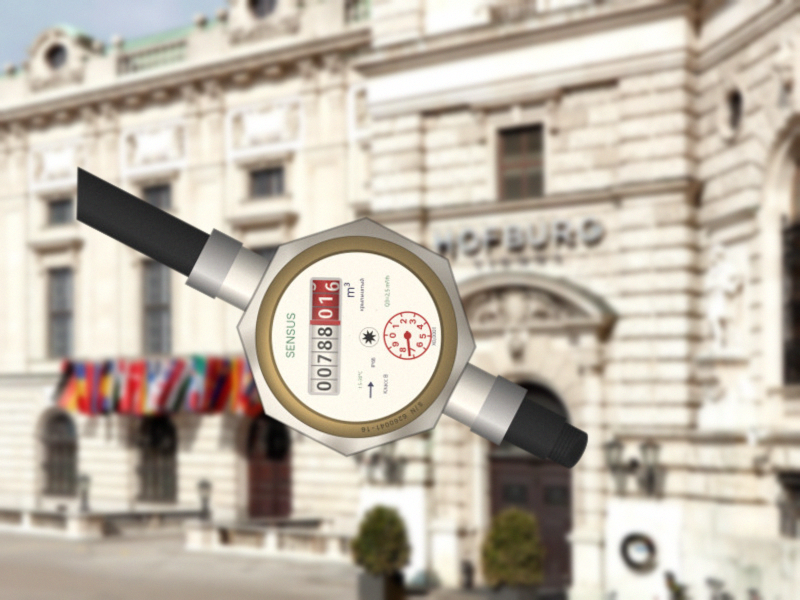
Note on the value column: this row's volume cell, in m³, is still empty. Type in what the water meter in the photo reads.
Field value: 788.0157 m³
